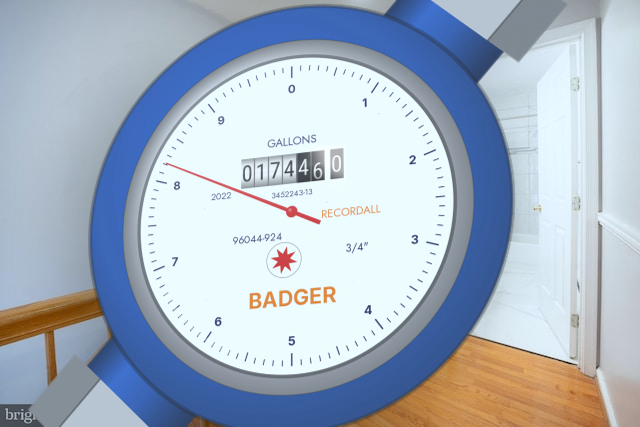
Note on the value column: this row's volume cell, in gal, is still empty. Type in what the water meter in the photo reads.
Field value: 174458.2 gal
